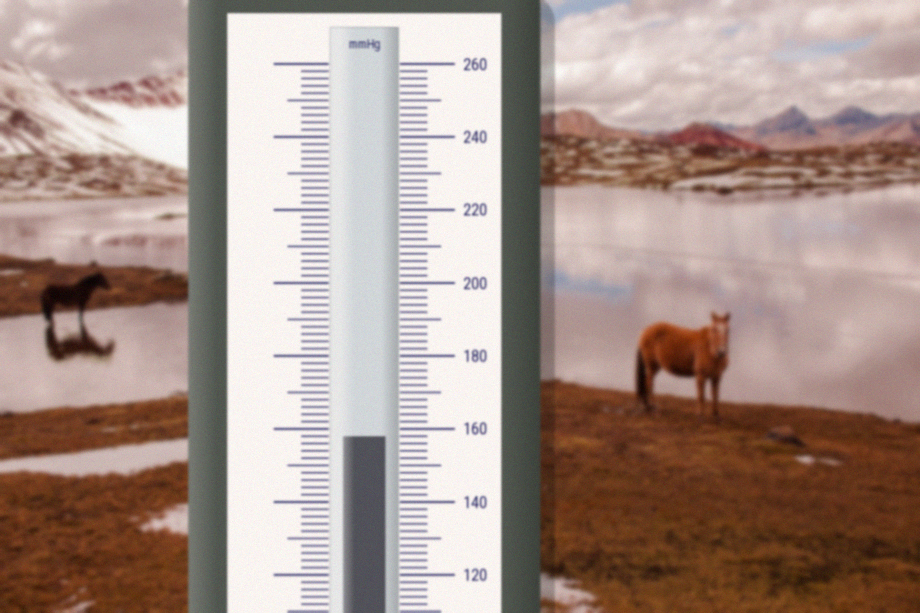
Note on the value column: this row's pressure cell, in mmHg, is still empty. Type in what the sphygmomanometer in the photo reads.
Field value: 158 mmHg
